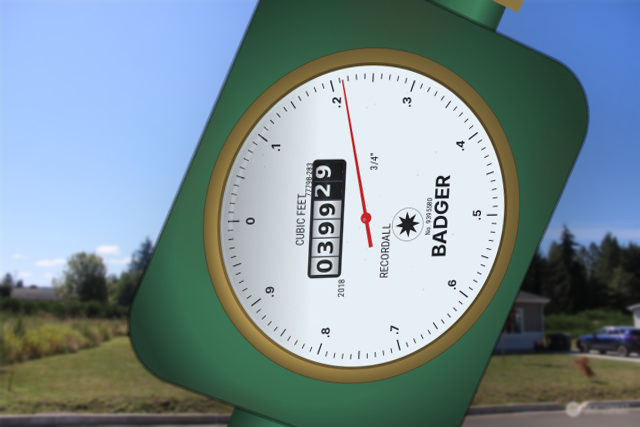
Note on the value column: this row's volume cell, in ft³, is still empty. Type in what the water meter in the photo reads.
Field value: 39929.21 ft³
